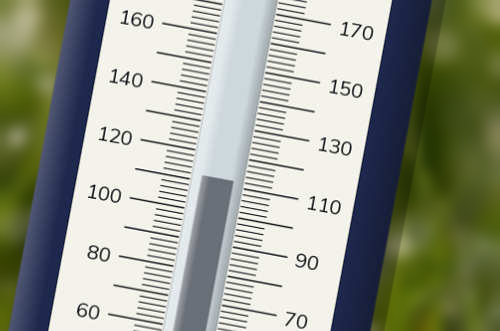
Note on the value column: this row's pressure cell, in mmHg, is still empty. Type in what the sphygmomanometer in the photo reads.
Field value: 112 mmHg
